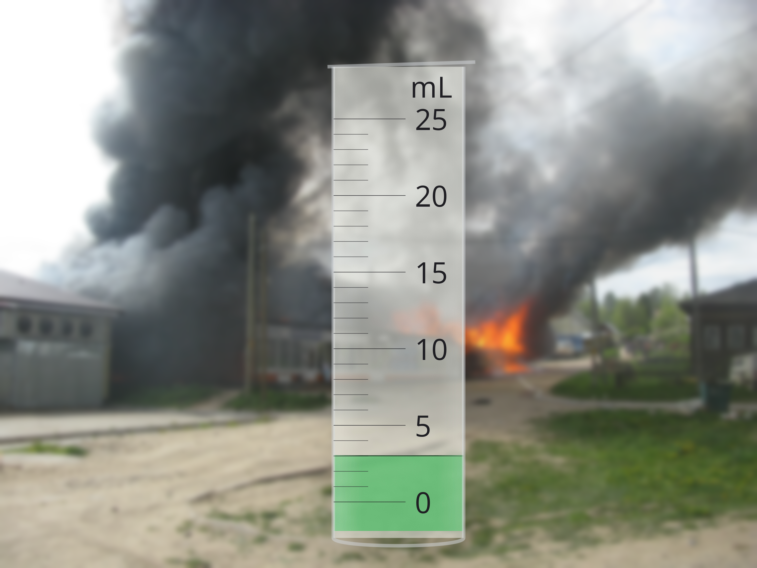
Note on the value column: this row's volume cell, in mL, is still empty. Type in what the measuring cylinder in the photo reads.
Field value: 3 mL
